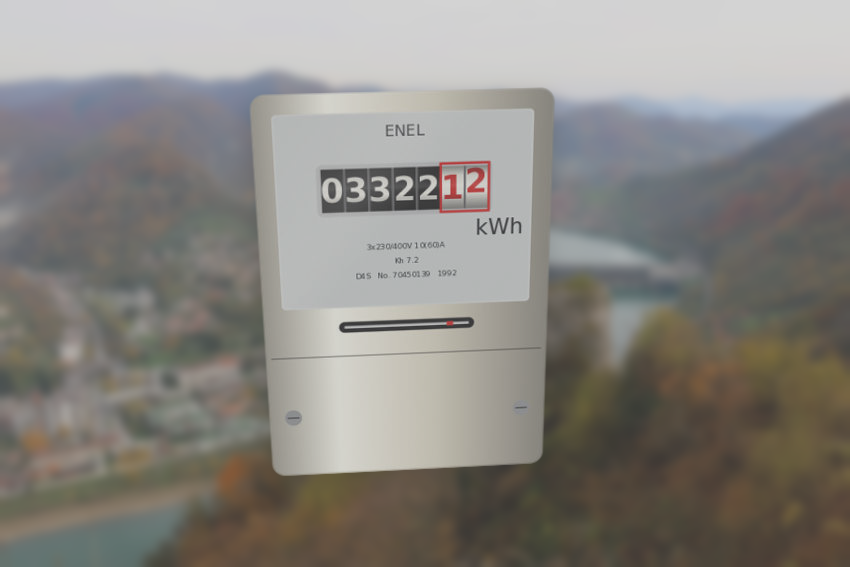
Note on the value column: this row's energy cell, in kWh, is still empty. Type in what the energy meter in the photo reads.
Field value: 3322.12 kWh
